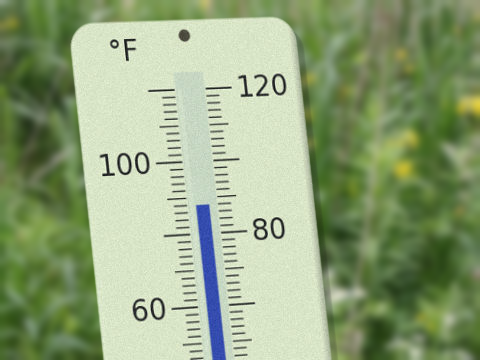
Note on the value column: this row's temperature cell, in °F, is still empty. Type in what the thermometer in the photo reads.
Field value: 88 °F
